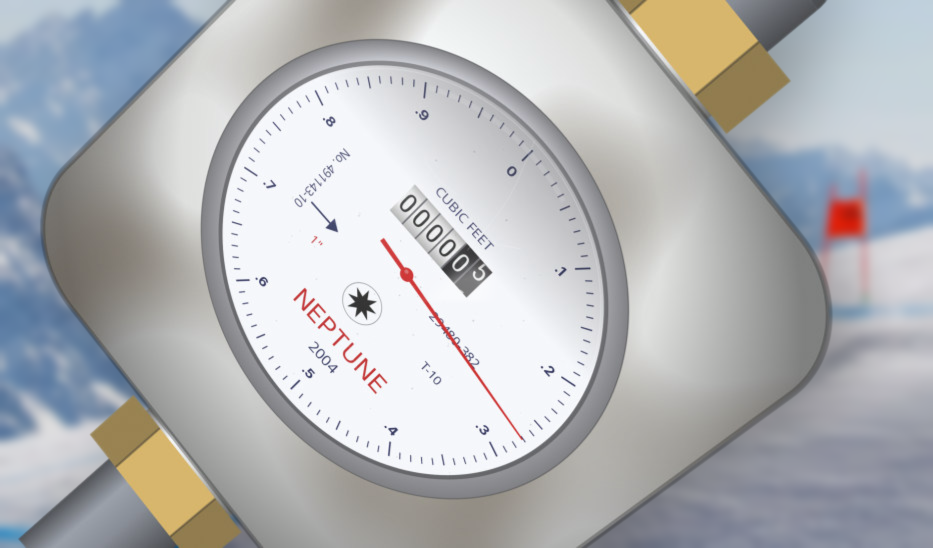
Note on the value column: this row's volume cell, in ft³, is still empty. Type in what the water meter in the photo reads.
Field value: 5.27 ft³
